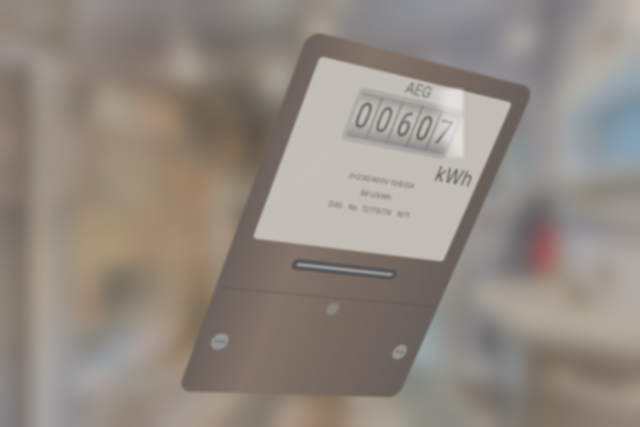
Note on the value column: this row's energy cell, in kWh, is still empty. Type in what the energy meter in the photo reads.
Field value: 607 kWh
